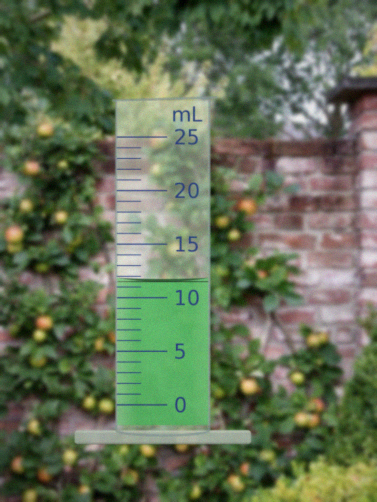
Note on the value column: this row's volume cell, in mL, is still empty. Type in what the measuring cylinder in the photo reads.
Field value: 11.5 mL
